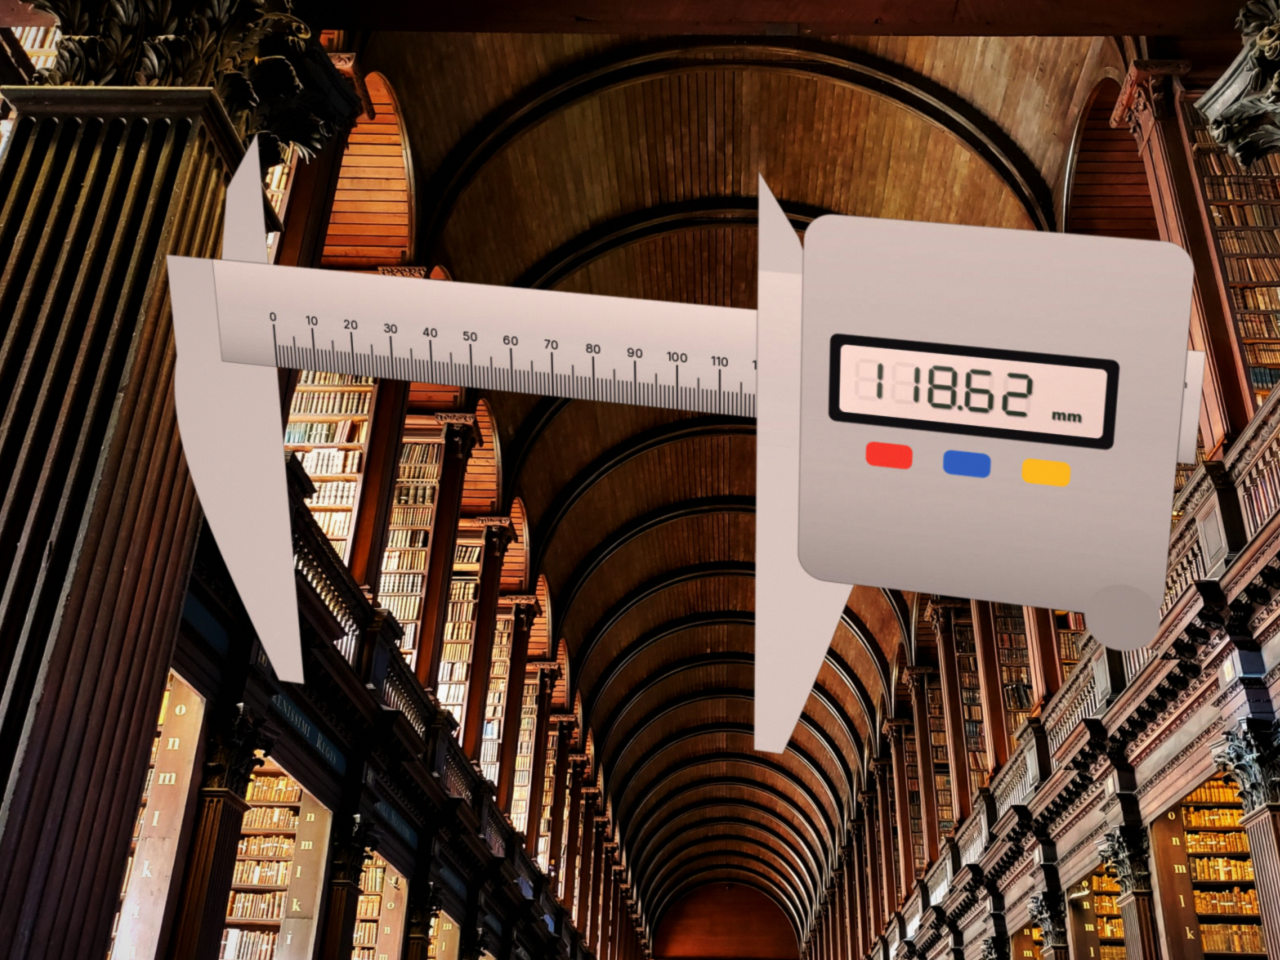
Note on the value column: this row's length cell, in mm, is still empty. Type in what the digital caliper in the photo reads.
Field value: 118.62 mm
